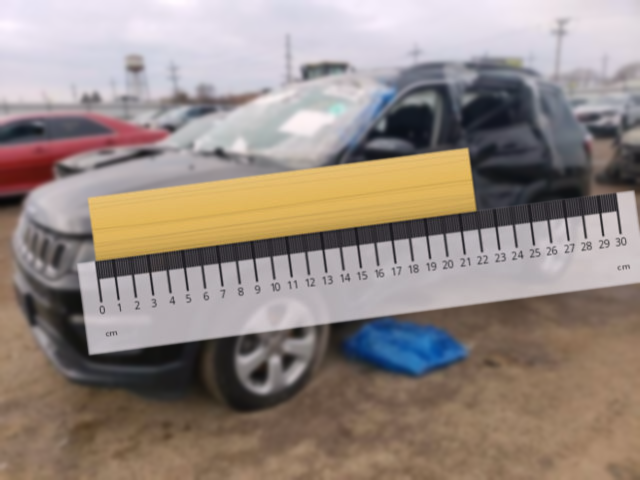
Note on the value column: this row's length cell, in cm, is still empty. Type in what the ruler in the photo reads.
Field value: 22 cm
